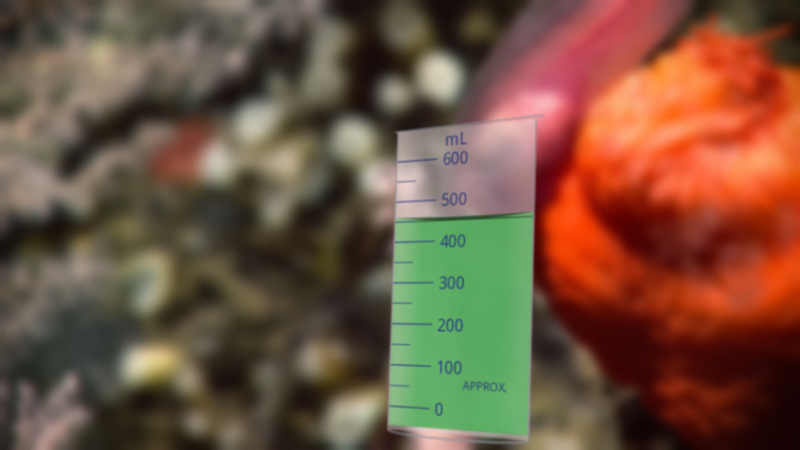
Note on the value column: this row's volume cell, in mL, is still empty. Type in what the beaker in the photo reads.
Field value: 450 mL
